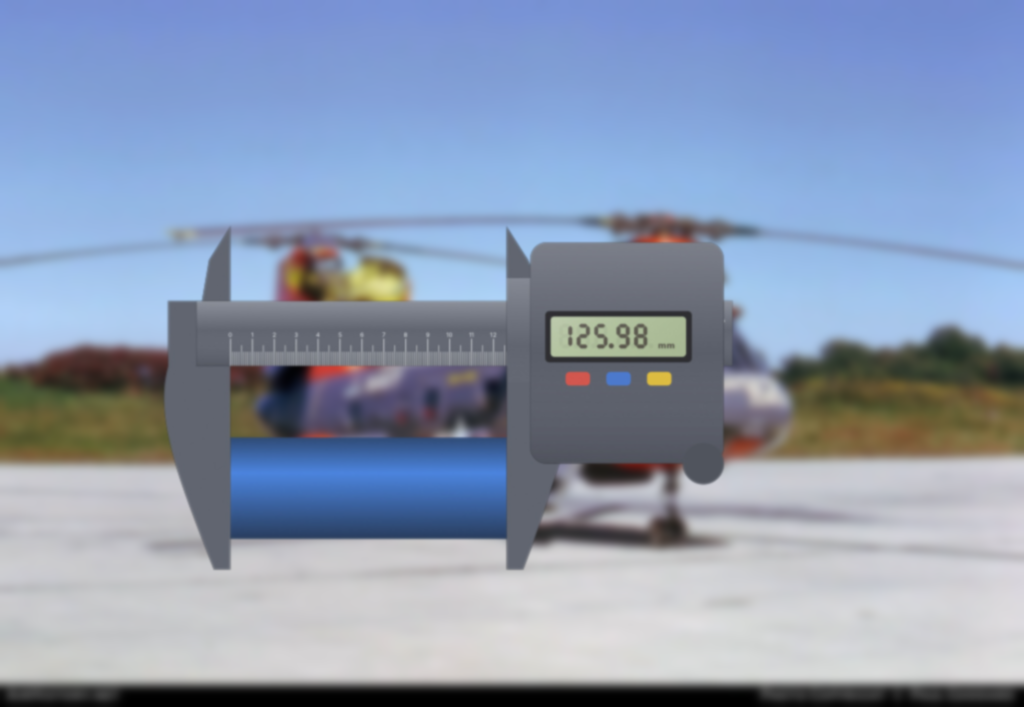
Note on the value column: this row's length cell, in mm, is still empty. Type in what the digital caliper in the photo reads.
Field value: 125.98 mm
